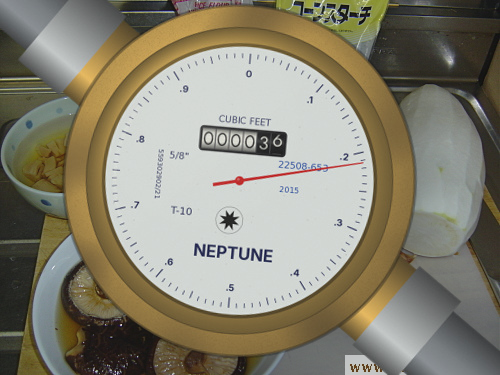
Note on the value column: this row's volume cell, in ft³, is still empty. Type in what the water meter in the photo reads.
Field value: 36.21 ft³
